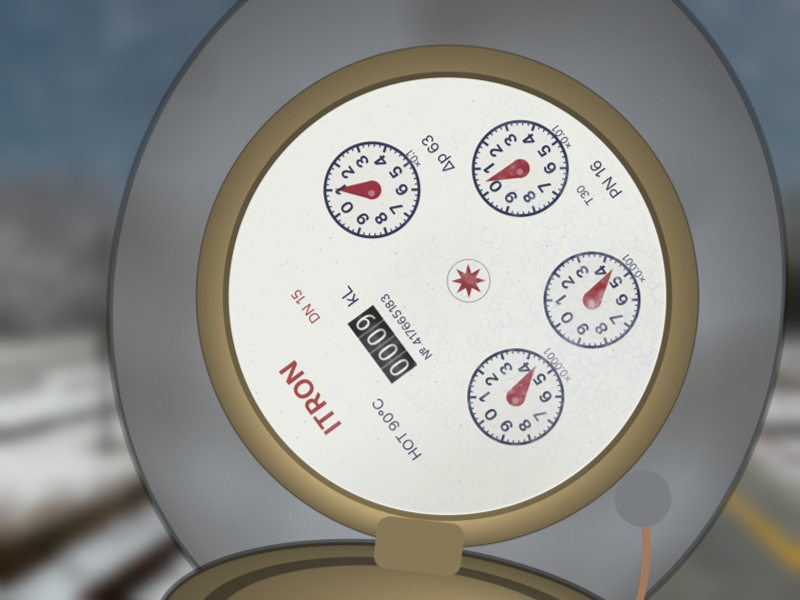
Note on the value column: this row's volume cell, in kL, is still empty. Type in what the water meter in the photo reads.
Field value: 9.1044 kL
